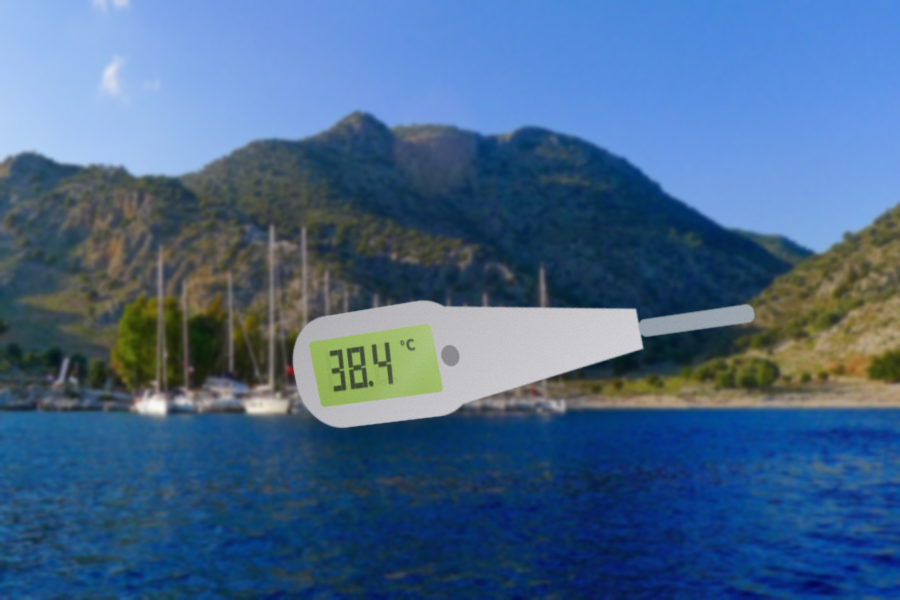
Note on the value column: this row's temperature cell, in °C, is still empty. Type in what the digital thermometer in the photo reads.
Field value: 38.4 °C
